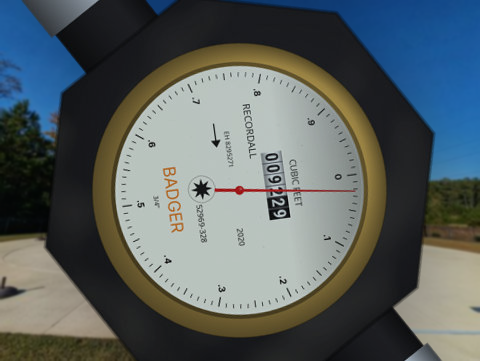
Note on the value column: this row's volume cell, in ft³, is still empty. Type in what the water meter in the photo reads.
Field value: 9229.02 ft³
